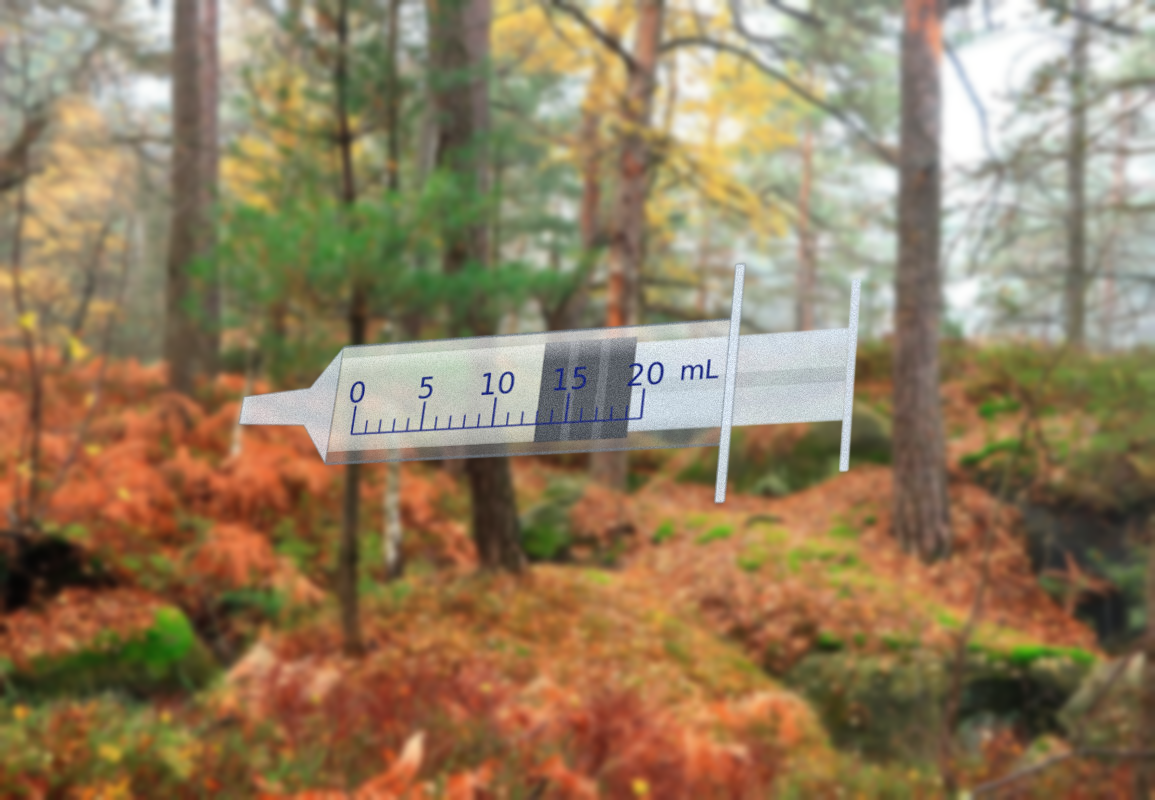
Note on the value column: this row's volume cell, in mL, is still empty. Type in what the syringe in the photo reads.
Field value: 13 mL
